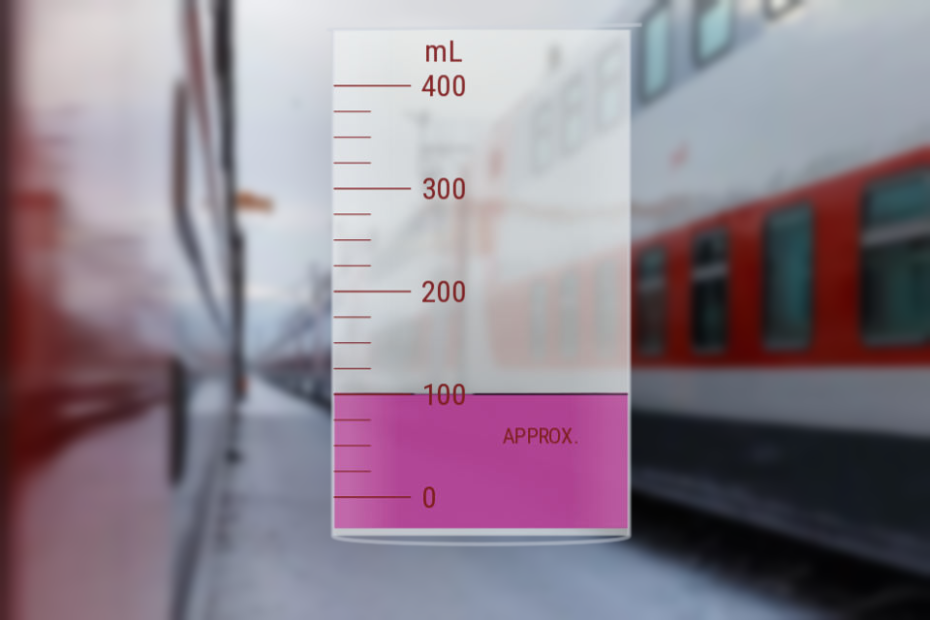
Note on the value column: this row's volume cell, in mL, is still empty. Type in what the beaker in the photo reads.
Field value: 100 mL
